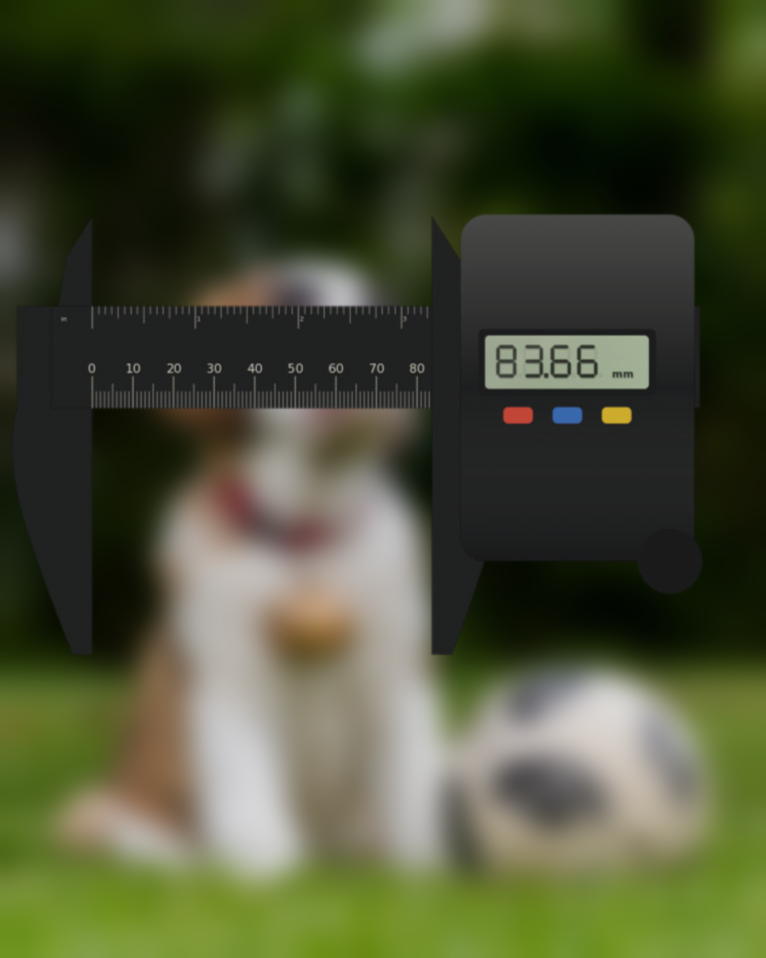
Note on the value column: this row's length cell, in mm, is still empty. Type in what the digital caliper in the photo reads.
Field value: 83.66 mm
